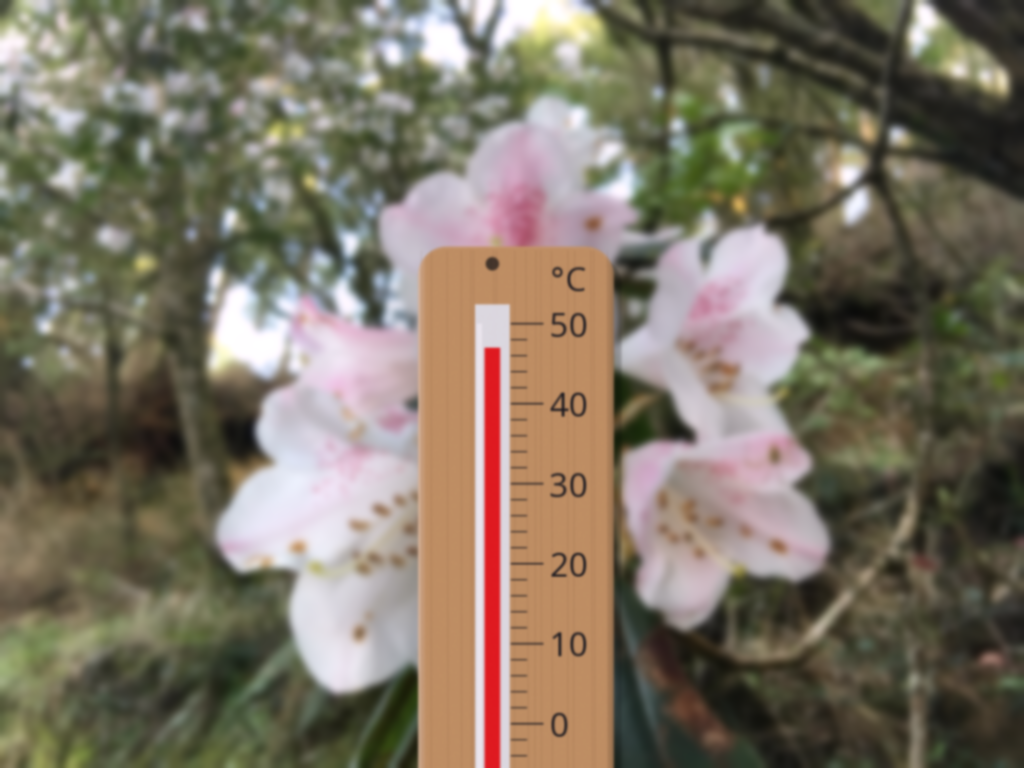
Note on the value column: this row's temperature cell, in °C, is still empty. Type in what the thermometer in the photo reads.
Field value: 47 °C
